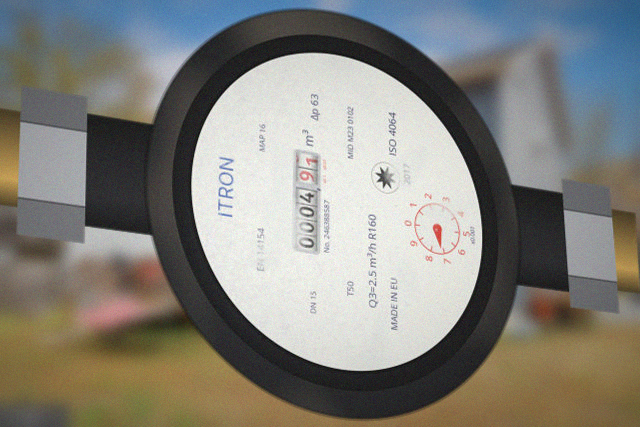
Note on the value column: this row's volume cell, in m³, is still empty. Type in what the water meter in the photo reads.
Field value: 4.907 m³
